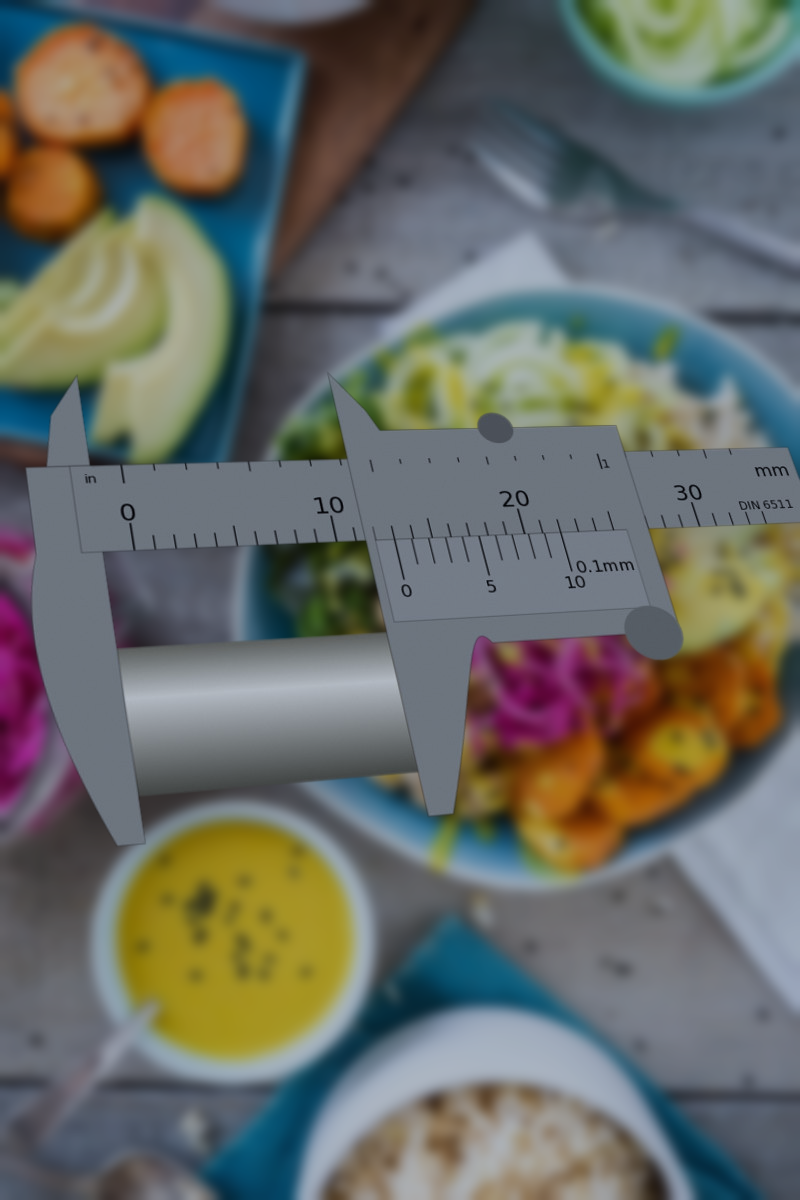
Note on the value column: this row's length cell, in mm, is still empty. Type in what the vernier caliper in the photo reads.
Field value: 13.0 mm
